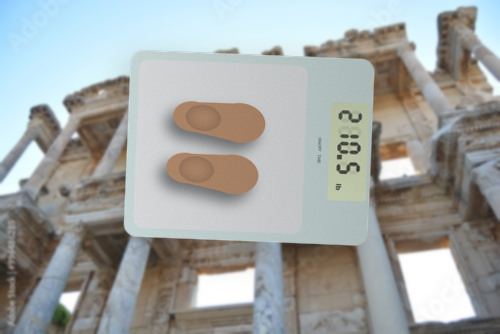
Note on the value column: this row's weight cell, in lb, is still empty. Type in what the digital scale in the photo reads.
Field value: 210.5 lb
